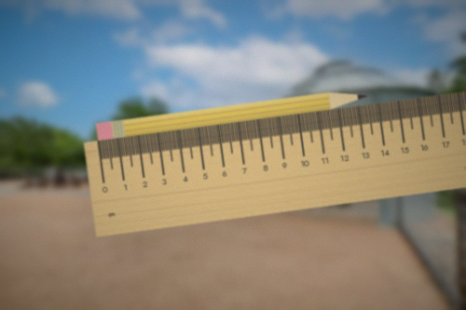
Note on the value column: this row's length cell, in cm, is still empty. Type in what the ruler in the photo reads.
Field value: 13.5 cm
